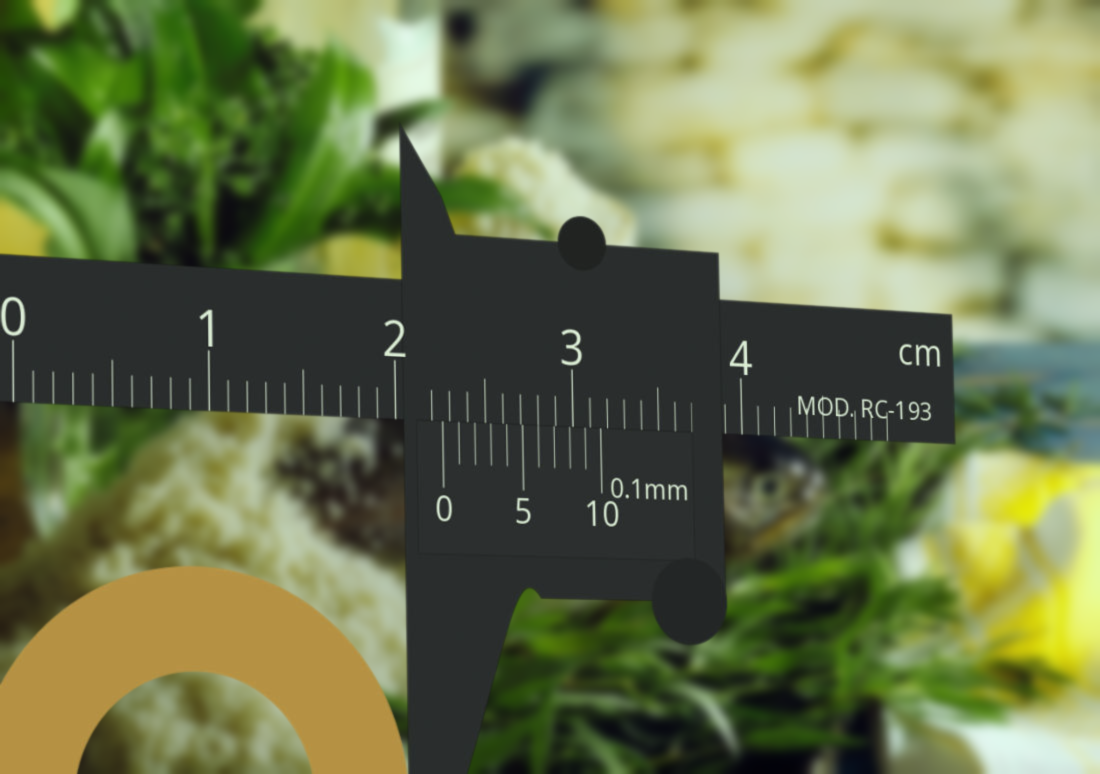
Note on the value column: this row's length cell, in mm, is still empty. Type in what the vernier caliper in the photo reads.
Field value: 22.6 mm
